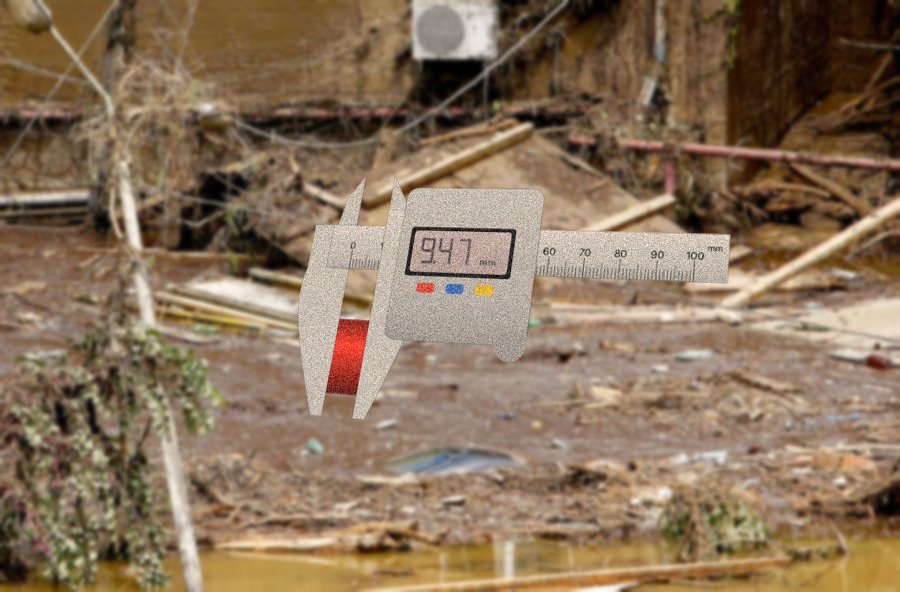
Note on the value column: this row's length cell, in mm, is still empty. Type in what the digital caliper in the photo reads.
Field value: 9.47 mm
